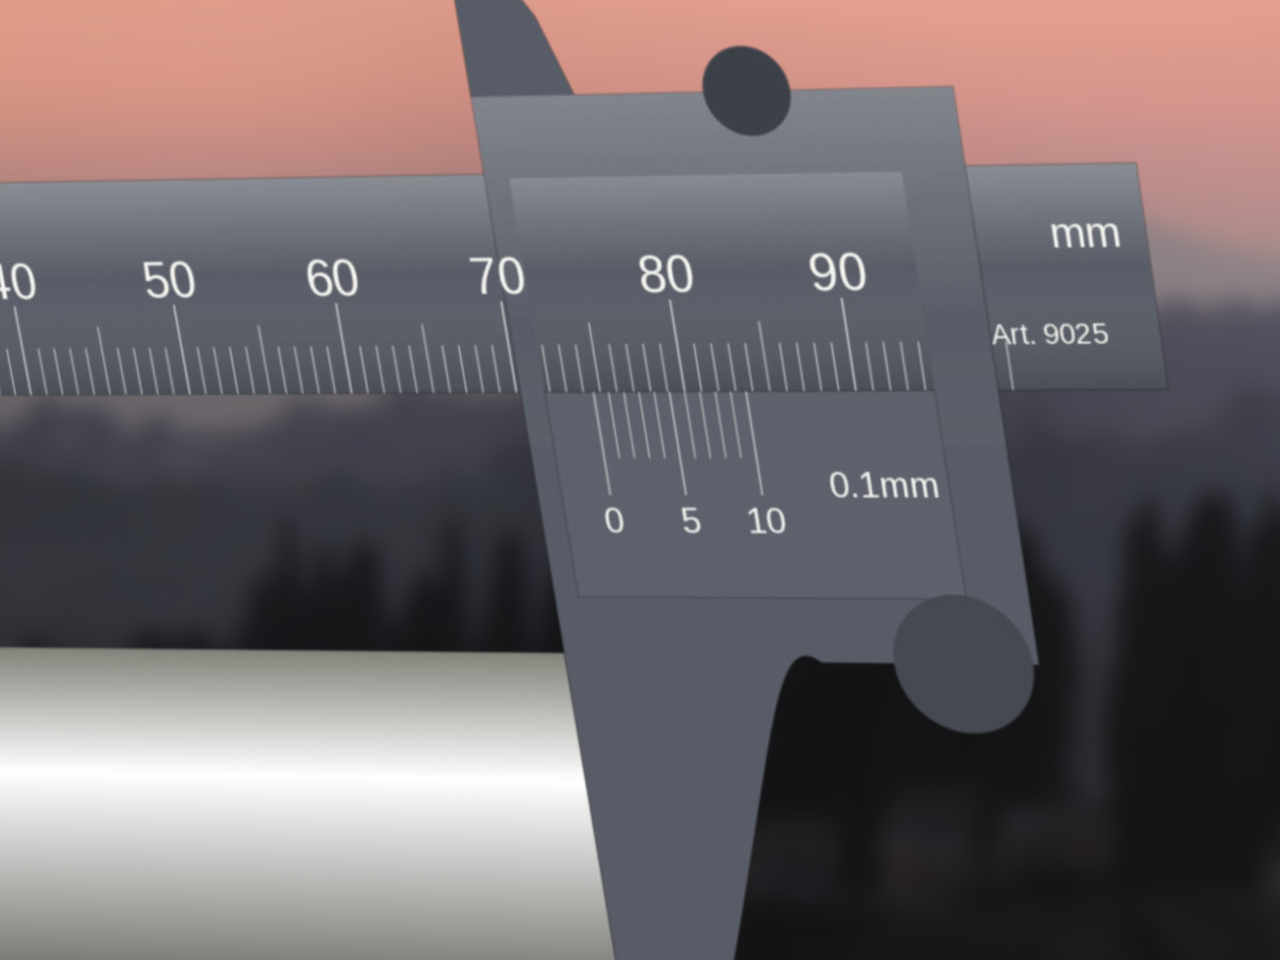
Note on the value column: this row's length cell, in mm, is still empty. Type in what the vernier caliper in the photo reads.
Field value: 74.6 mm
